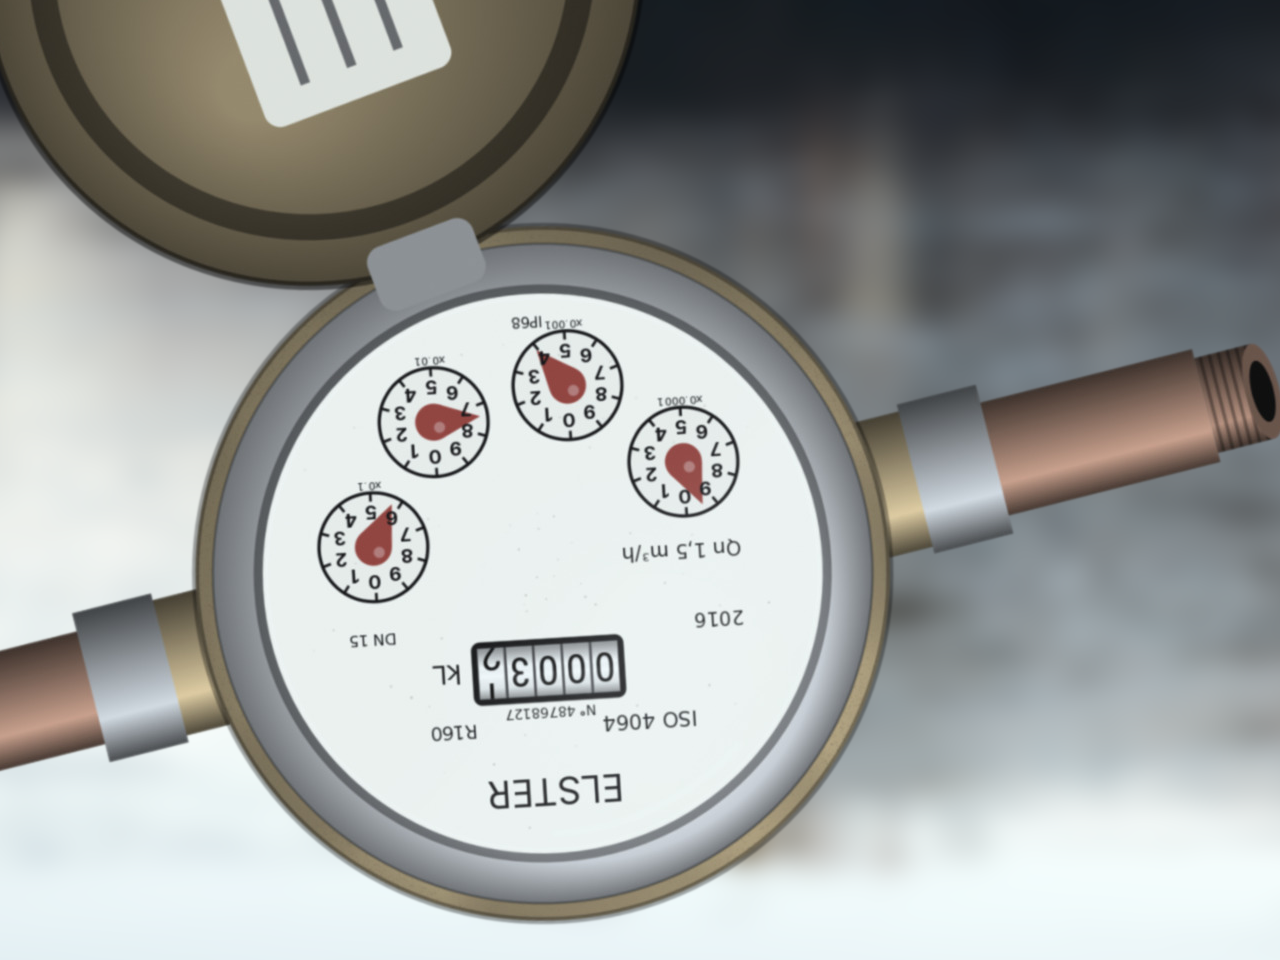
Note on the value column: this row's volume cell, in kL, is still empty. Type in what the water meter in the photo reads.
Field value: 31.5739 kL
